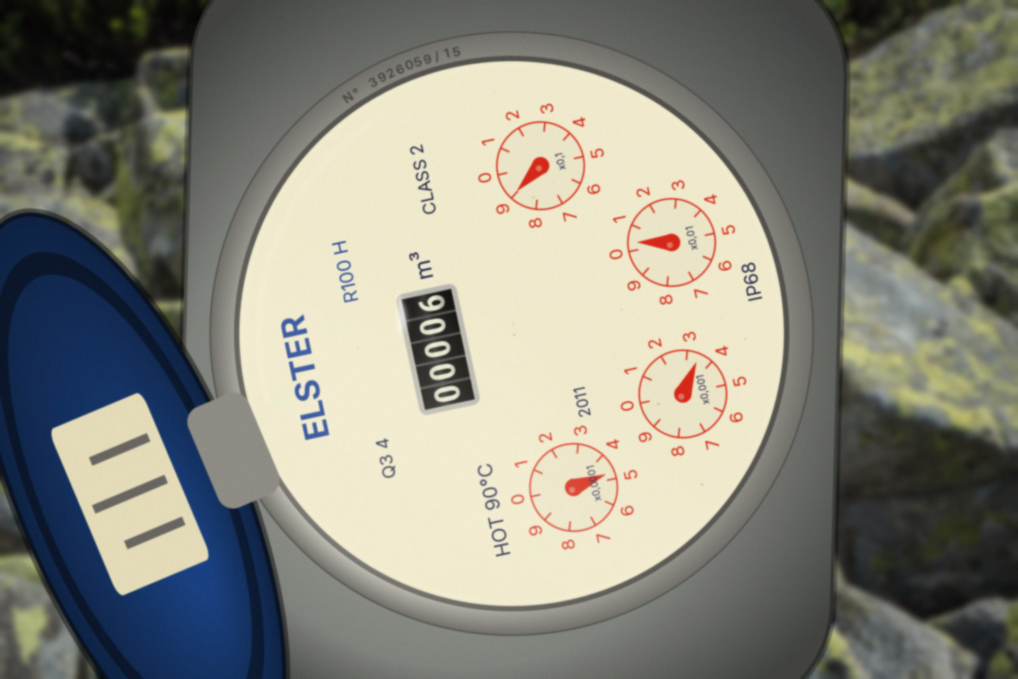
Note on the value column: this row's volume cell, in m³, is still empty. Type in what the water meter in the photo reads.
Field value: 5.9034 m³
